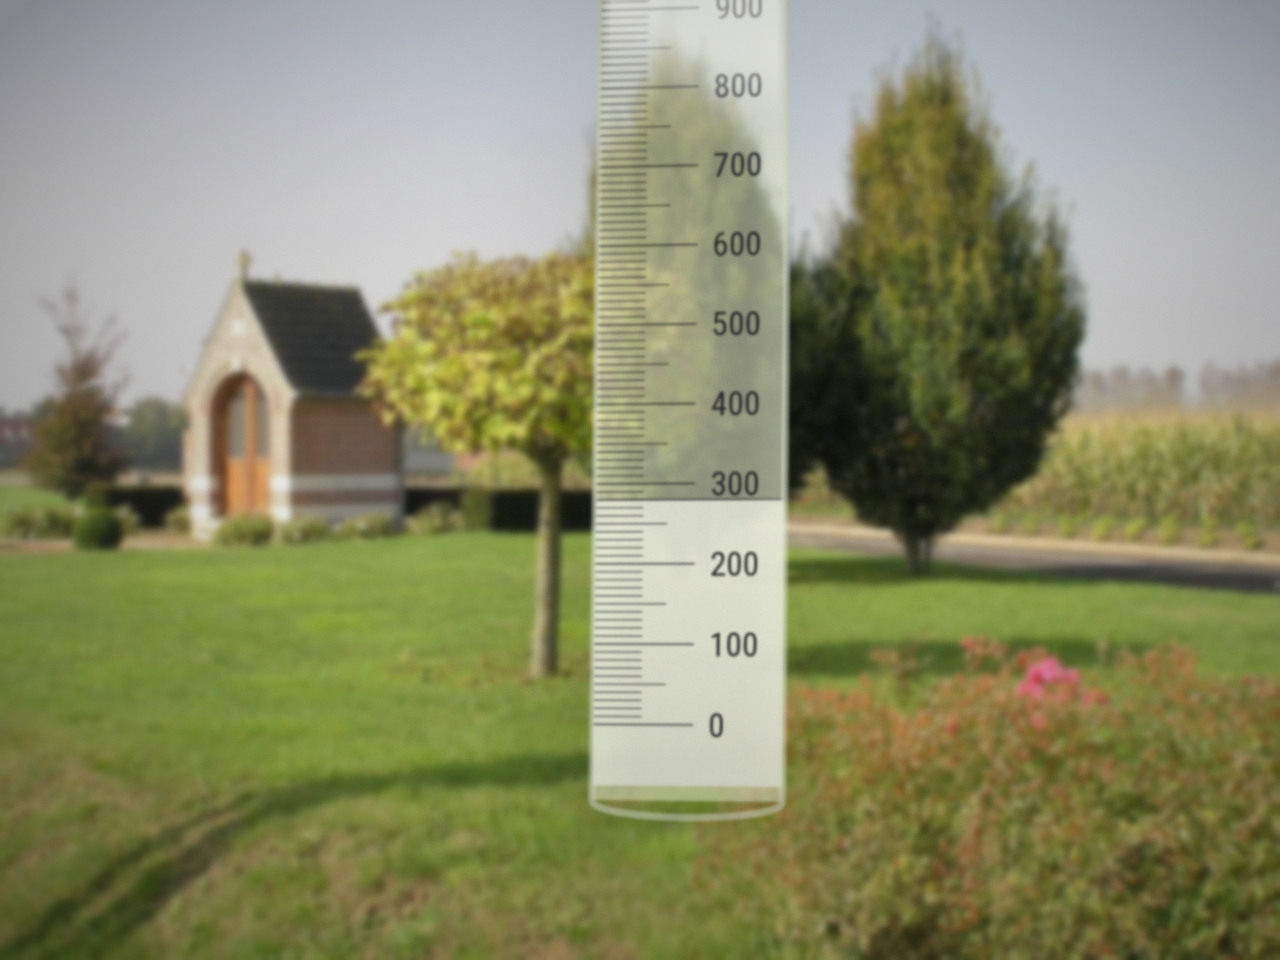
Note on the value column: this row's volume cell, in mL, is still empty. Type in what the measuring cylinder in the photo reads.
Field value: 280 mL
